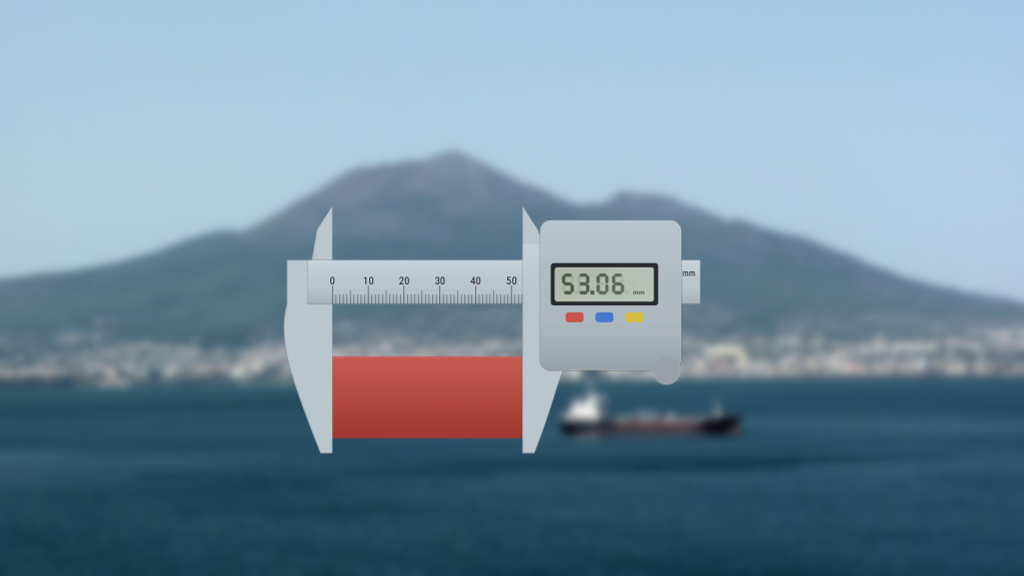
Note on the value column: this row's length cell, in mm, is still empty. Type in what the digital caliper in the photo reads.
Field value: 53.06 mm
